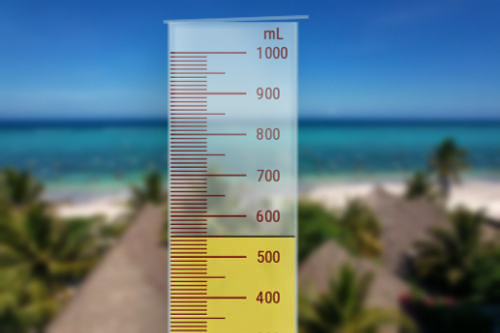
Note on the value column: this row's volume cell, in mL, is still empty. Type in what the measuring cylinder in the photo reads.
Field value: 550 mL
